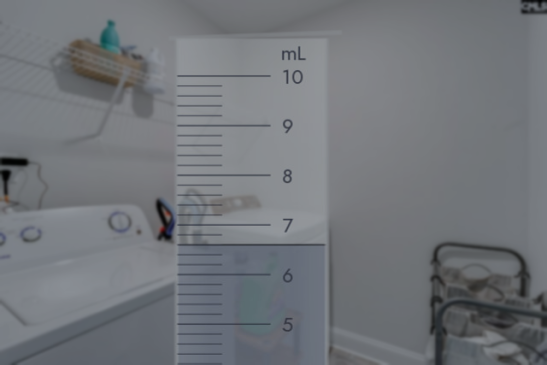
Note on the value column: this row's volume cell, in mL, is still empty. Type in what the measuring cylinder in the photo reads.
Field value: 6.6 mL
